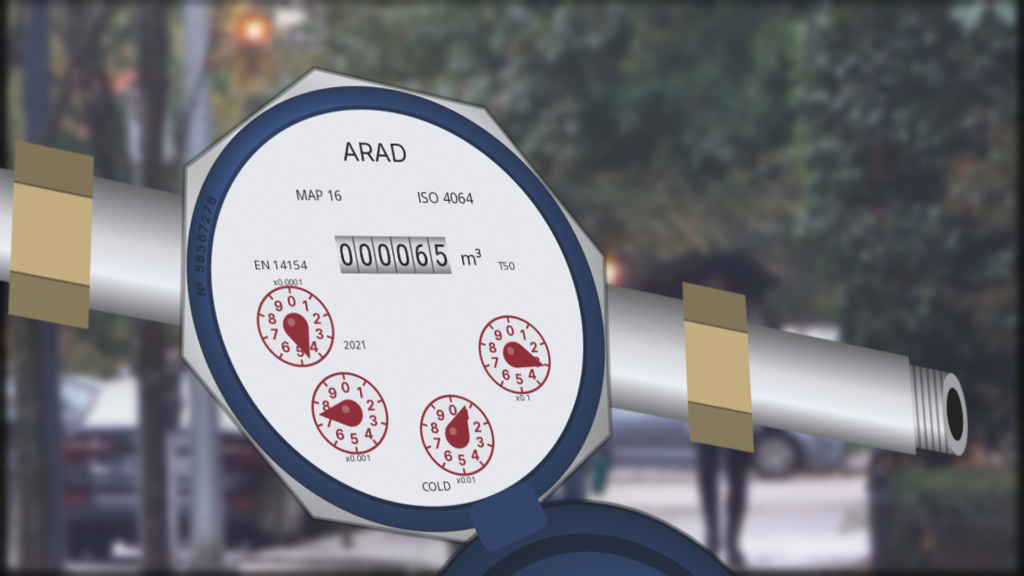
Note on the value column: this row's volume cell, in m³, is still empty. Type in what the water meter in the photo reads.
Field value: 65.3074 m³
